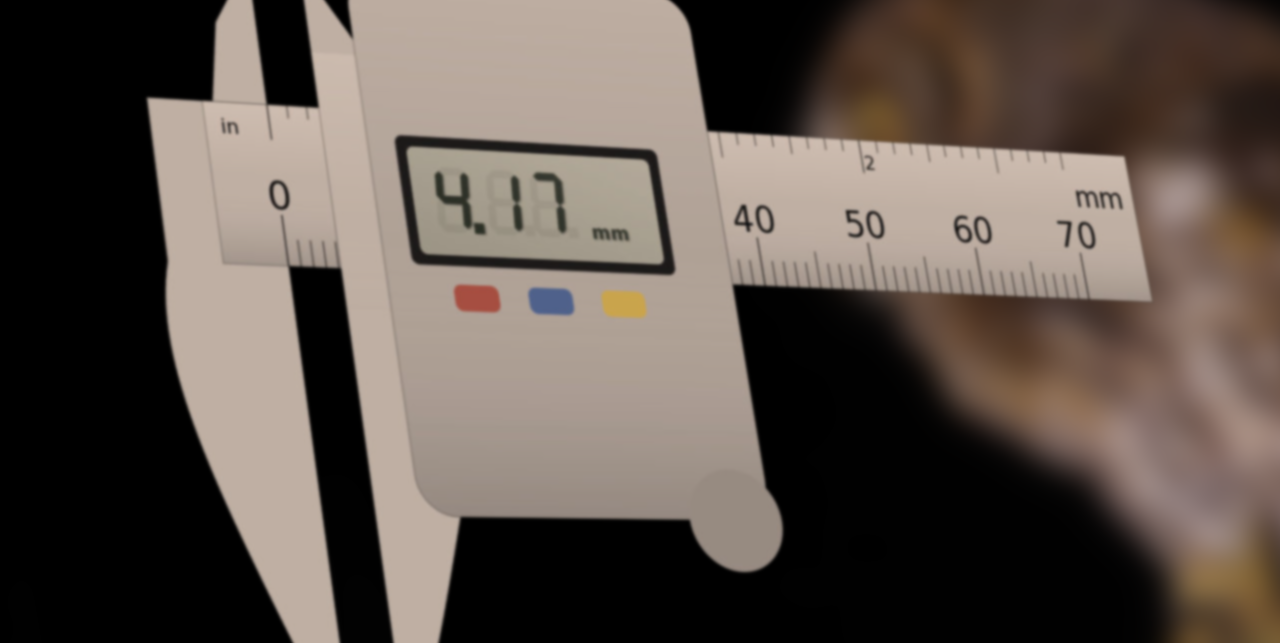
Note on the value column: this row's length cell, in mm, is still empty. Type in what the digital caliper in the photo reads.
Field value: 4.17 mm
